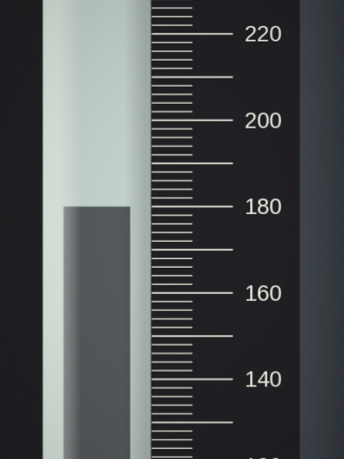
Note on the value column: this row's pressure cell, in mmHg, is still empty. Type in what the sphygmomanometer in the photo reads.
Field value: 180 mmHg
